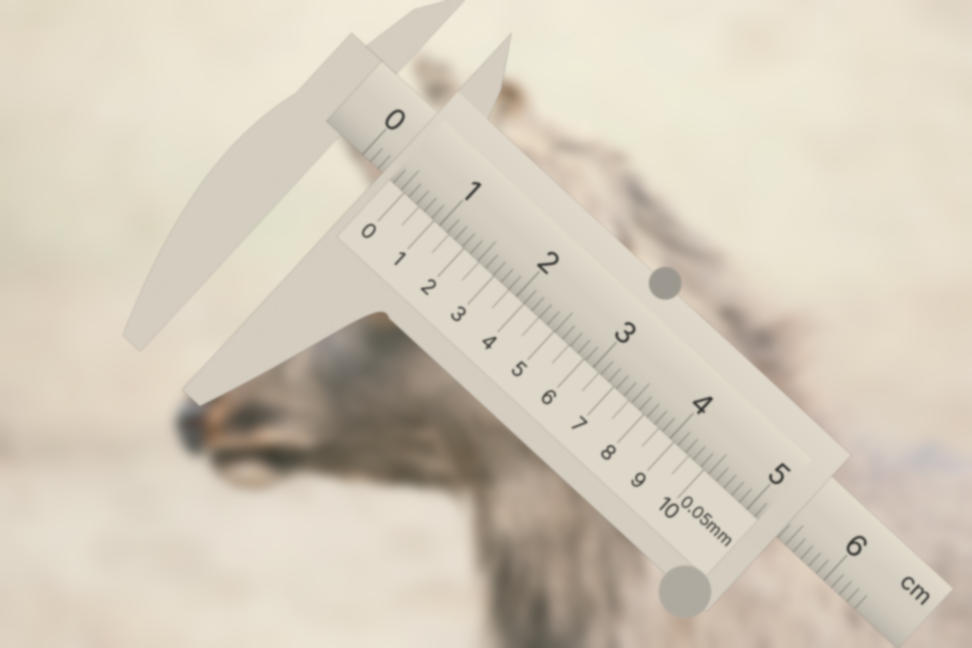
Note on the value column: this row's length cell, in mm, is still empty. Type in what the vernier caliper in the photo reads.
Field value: 5.4 mm
